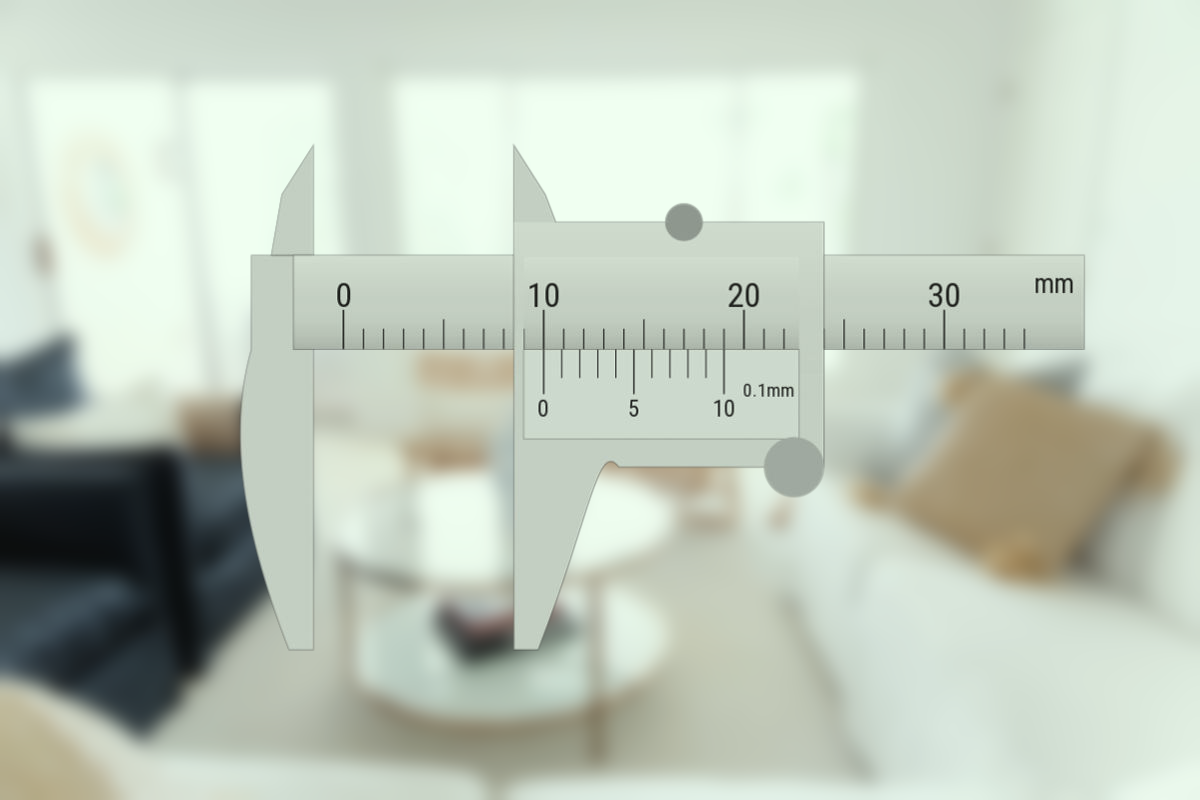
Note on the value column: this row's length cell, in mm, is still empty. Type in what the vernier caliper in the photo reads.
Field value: 10.0 mm
